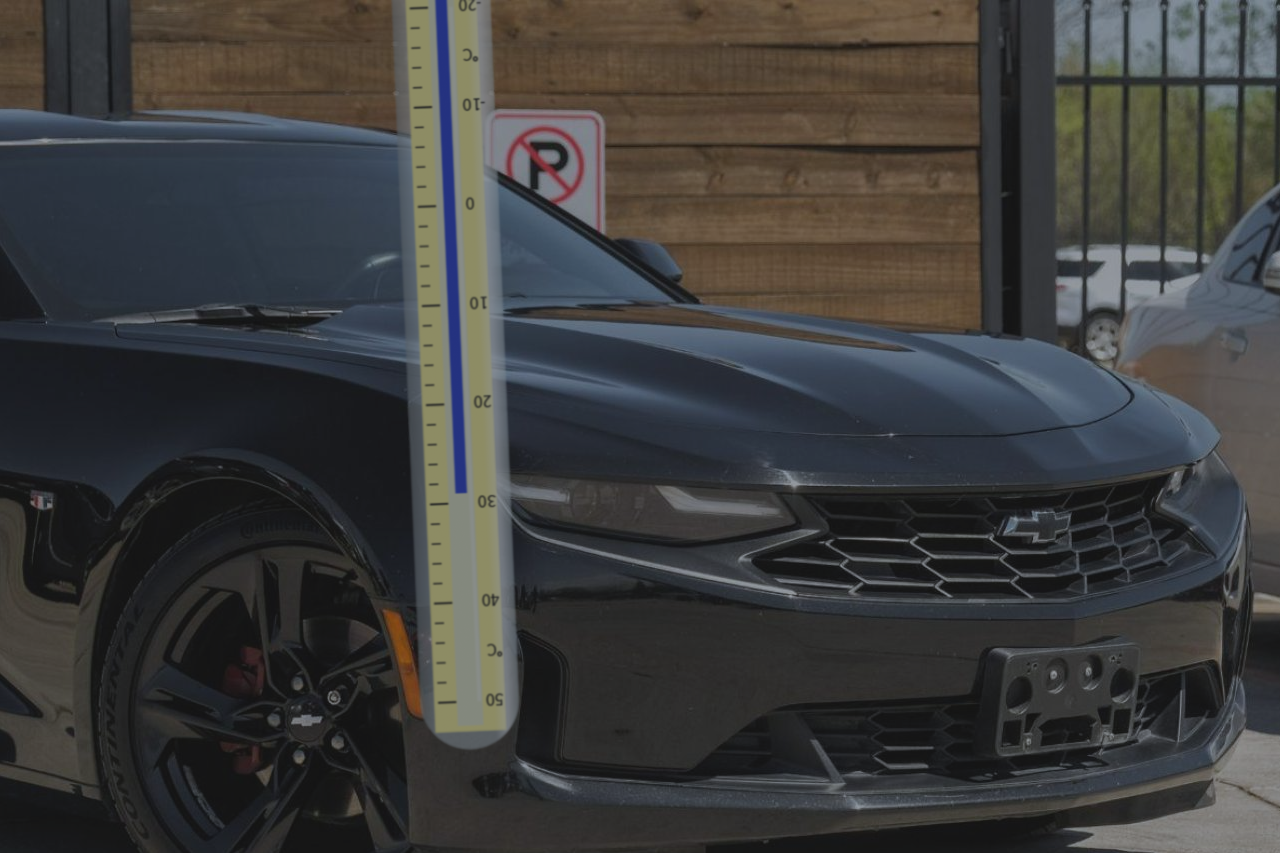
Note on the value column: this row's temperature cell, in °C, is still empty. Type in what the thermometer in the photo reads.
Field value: 29 °C
